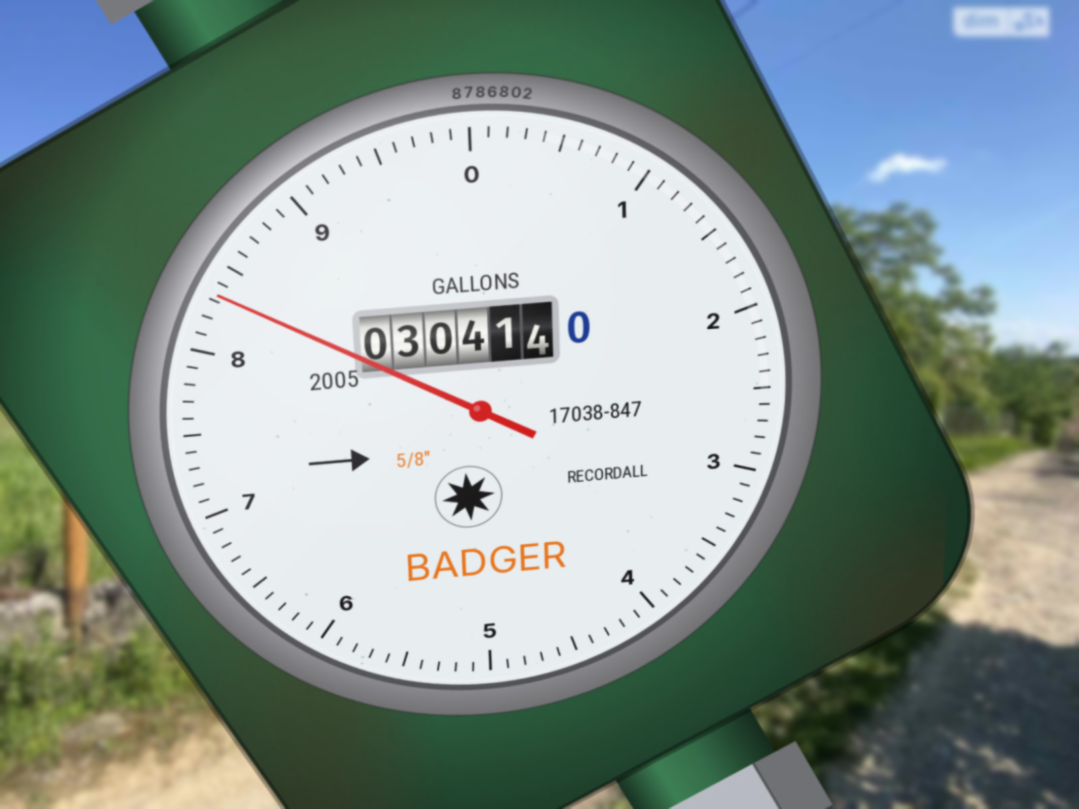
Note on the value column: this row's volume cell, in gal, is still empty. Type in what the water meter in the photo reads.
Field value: 304138.3 gal
